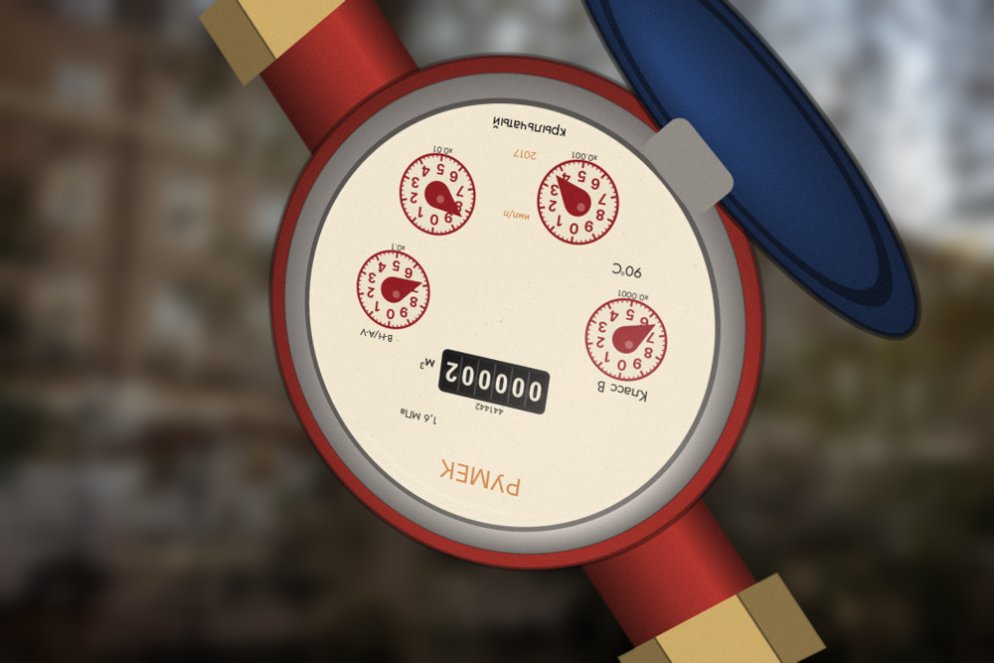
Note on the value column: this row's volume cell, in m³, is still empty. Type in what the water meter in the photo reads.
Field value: 2.6836 m³
